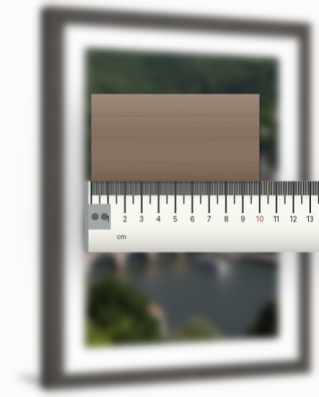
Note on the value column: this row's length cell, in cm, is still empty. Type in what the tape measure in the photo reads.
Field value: 10 cm
